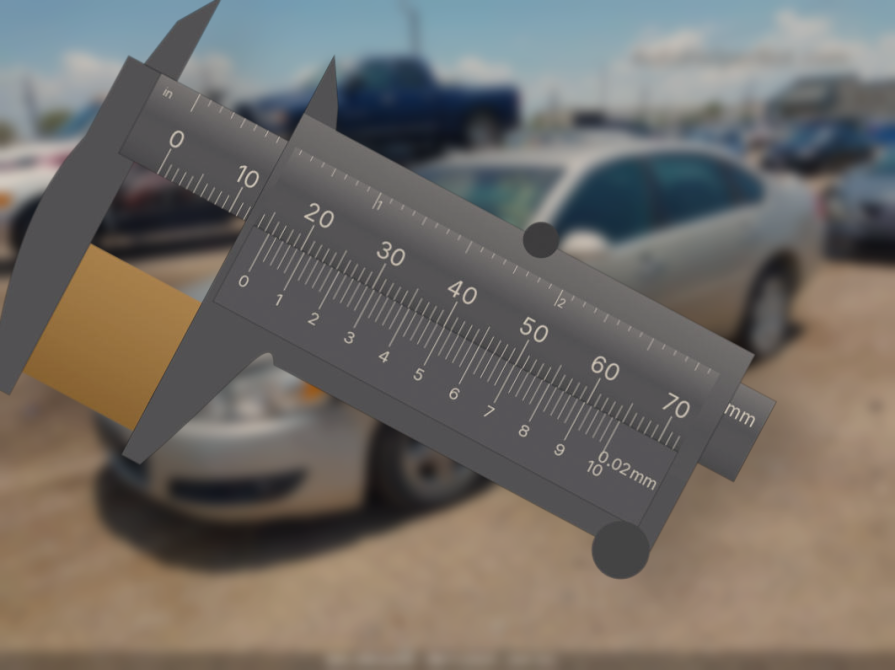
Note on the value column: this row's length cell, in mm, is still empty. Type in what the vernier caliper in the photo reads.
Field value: 15.6 mm
